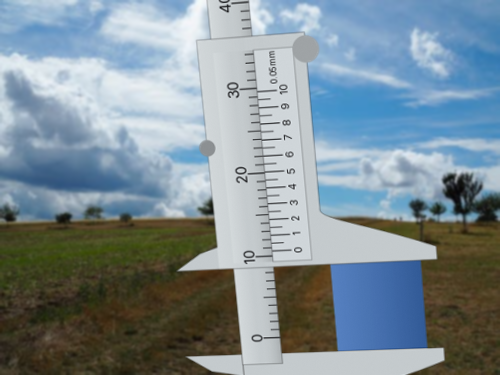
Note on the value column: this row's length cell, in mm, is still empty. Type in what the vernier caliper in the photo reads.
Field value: 10.6 mm
